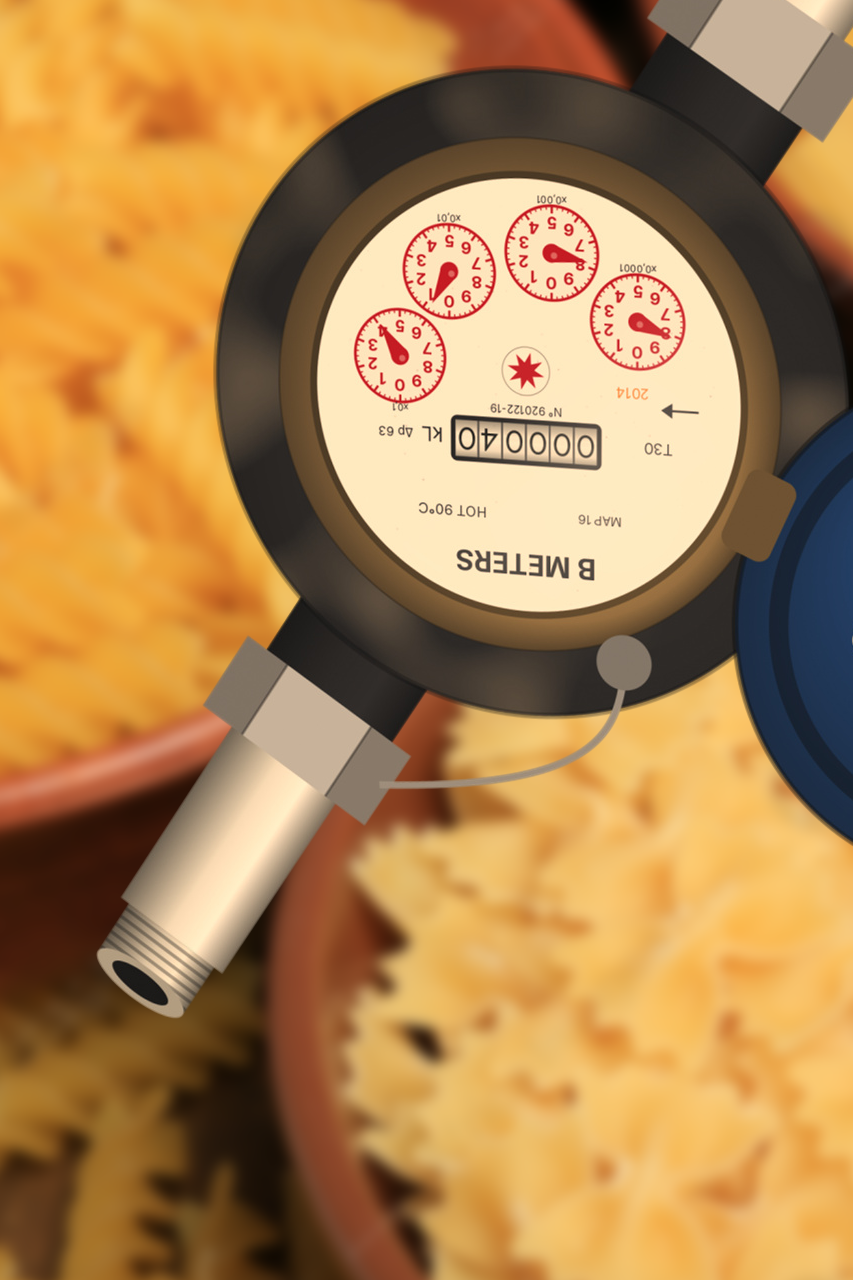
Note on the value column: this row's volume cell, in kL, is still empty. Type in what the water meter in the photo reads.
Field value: 40.4078 kL
